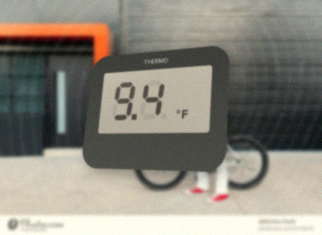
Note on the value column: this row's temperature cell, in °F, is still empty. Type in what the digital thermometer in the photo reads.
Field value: 9.4 °F
